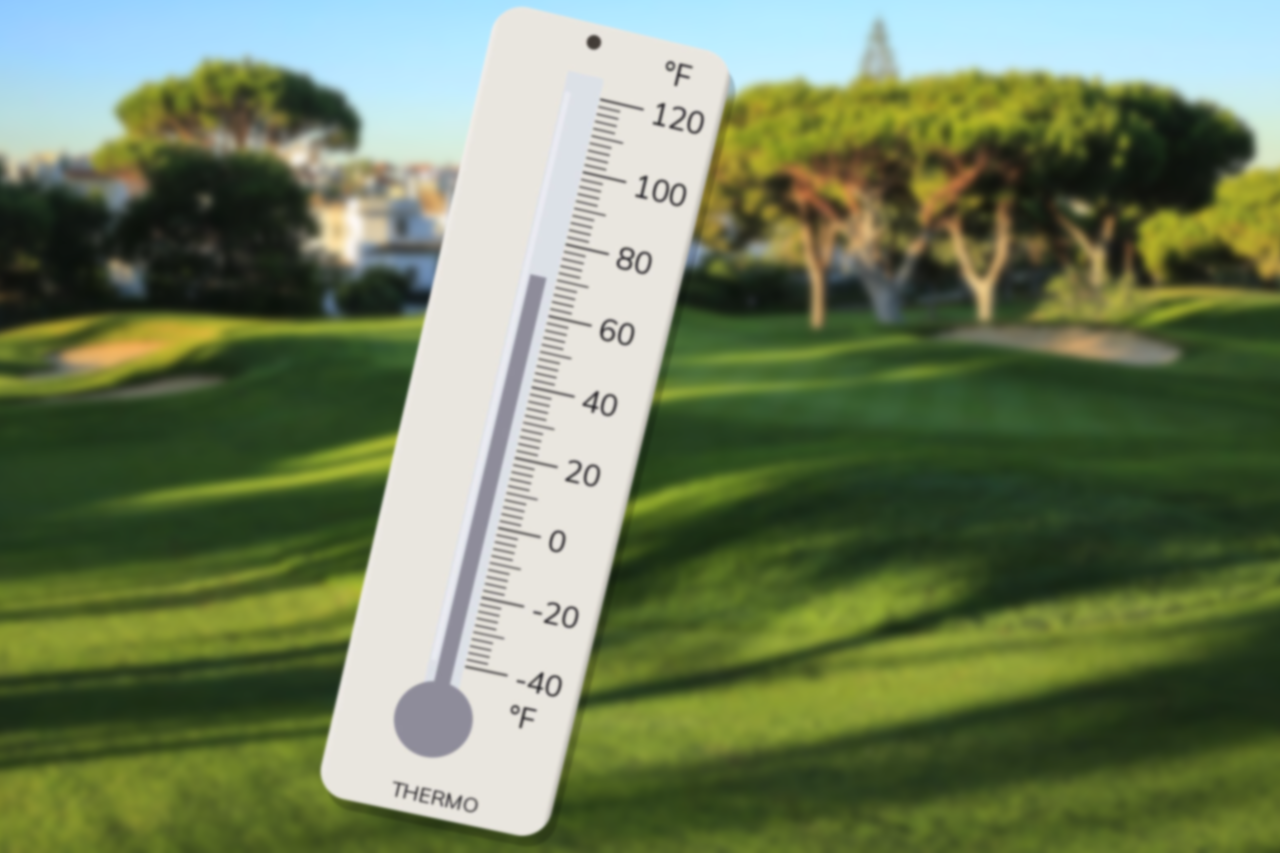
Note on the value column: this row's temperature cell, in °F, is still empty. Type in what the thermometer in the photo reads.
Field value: 70 °F
